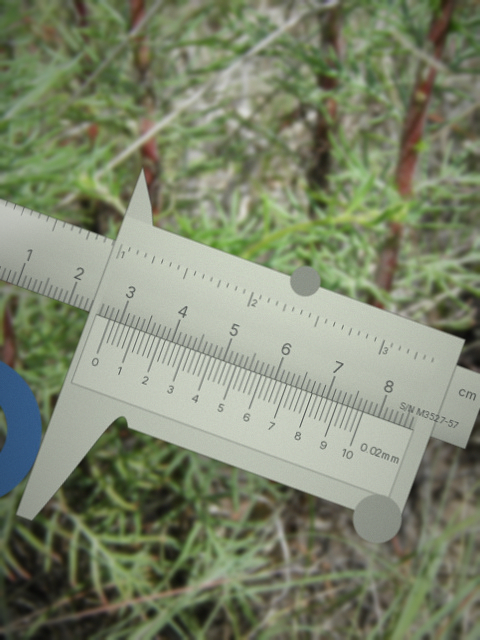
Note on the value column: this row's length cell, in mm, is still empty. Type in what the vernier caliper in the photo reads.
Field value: 28.0 mm
